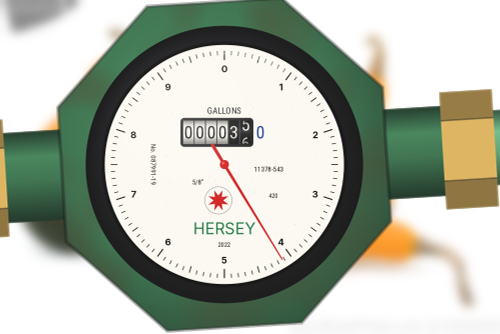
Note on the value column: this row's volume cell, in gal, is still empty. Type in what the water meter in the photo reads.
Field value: 354.1 gal
